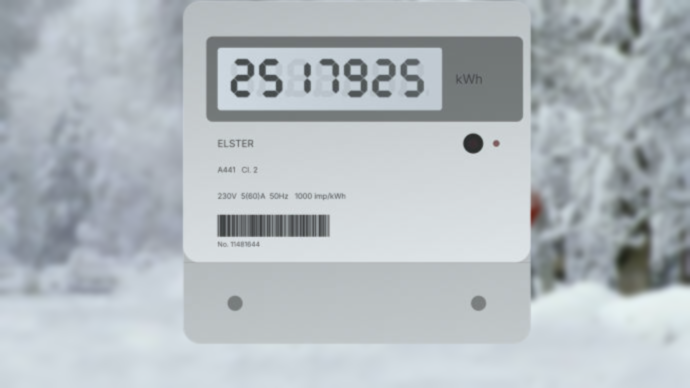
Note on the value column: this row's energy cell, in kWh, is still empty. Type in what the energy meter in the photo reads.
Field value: 2517925 kWh
